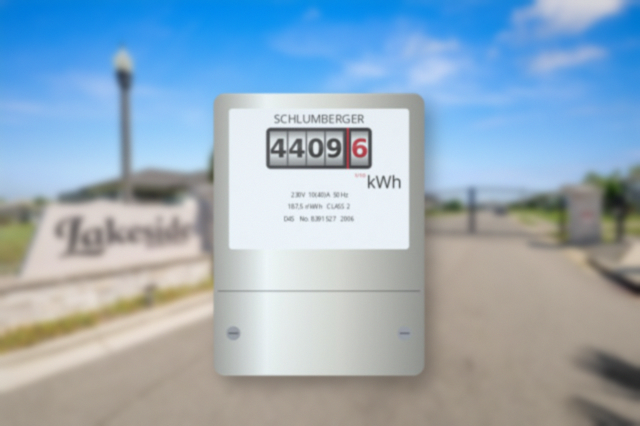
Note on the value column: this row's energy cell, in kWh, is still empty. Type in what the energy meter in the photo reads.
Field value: 4409.6 kWh
